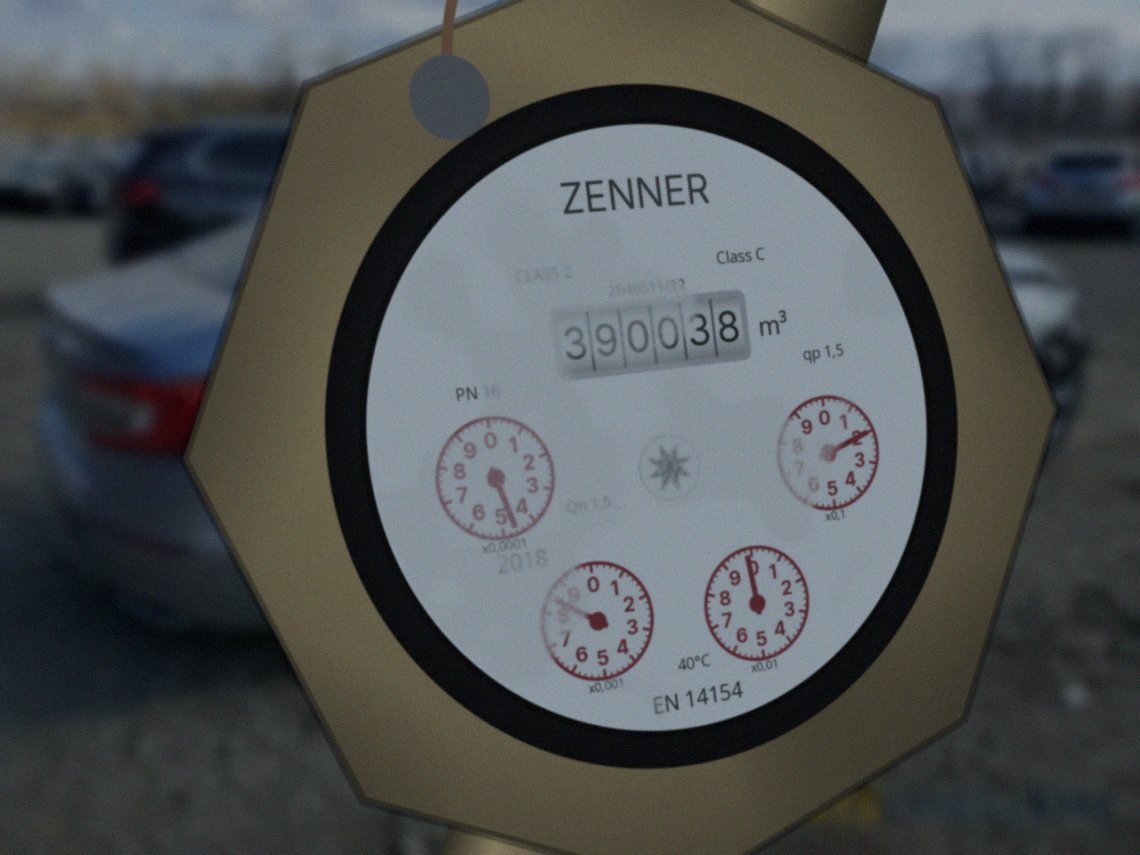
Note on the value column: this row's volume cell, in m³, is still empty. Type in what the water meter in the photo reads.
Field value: 390038.1984 m³
